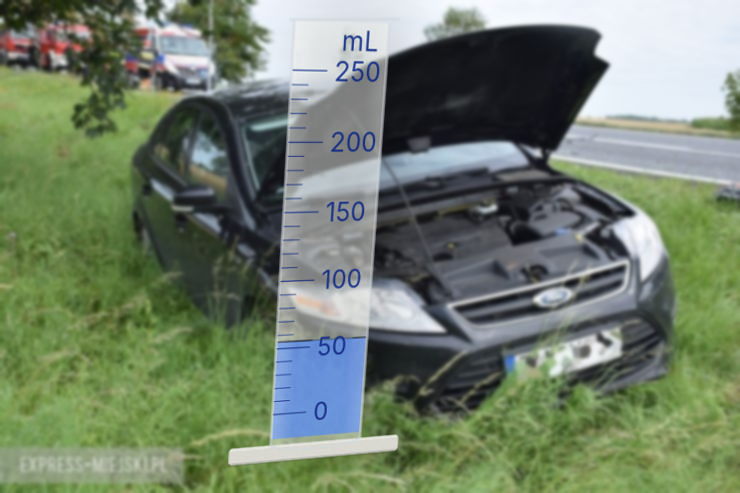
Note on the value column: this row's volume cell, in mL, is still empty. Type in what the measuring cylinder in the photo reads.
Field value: 55 mL
